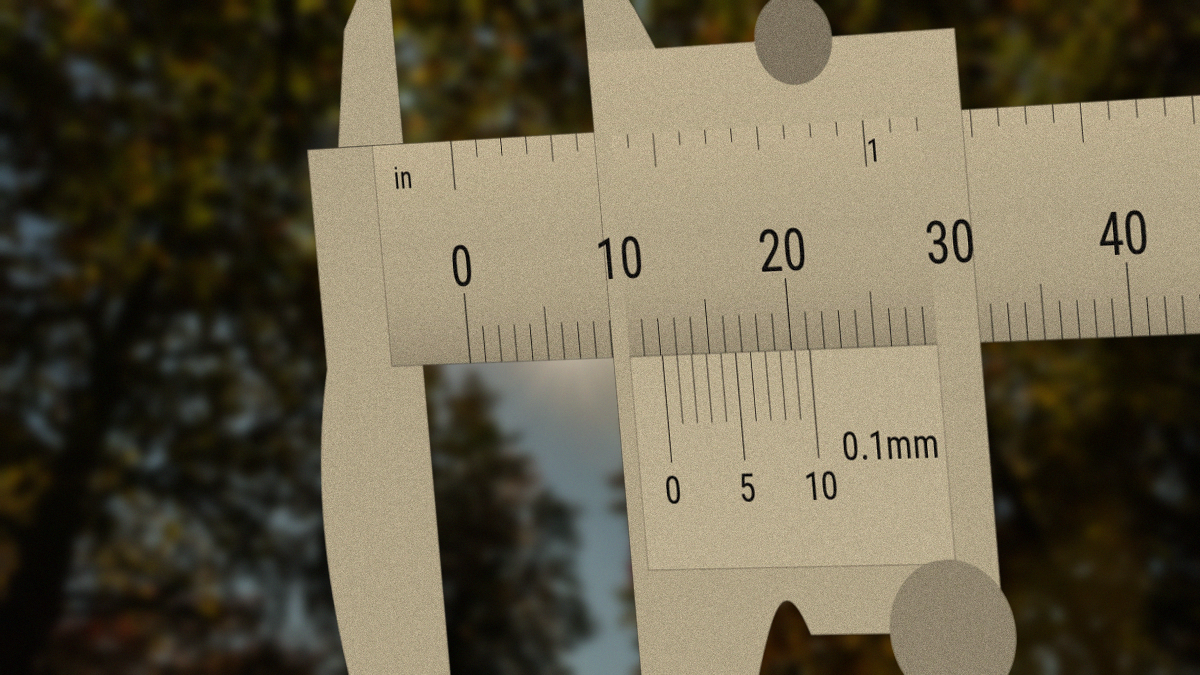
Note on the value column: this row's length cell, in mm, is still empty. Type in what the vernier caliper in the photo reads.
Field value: 12.1 mm
